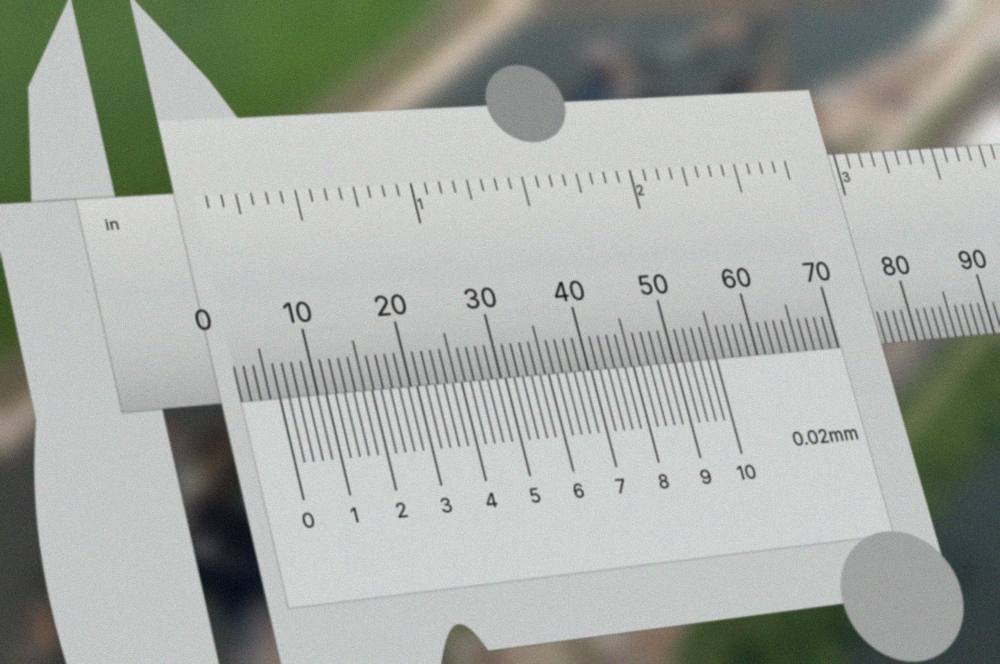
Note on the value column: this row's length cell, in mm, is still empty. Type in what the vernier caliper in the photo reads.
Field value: 6.0 mm
